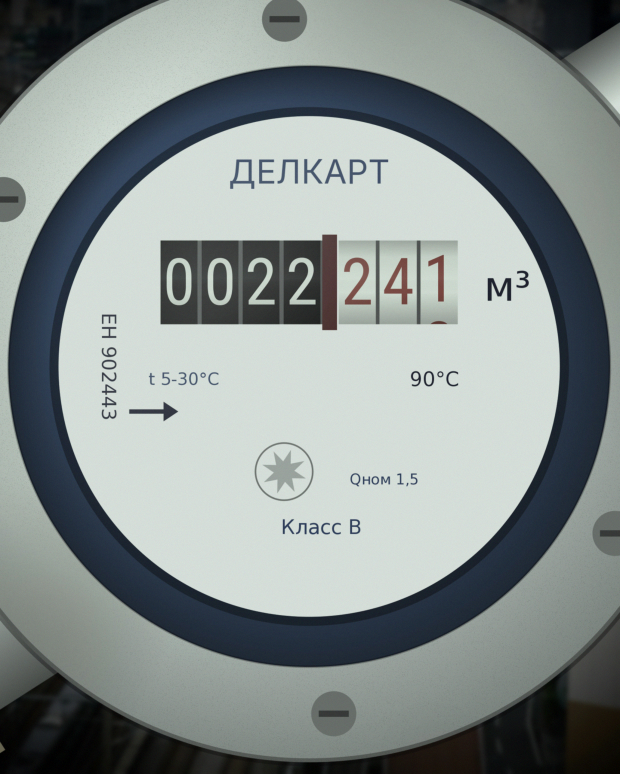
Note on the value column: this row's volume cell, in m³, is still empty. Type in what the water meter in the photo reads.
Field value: 22.241 m³
